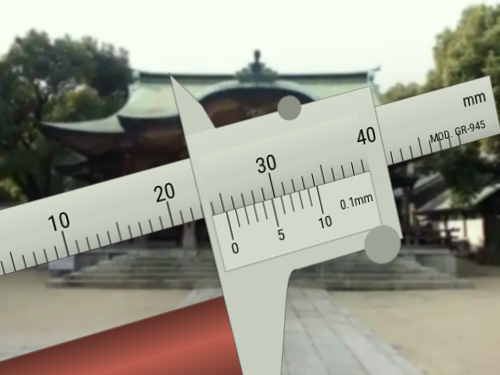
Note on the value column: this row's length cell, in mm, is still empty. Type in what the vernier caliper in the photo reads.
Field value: 25.2 mm
